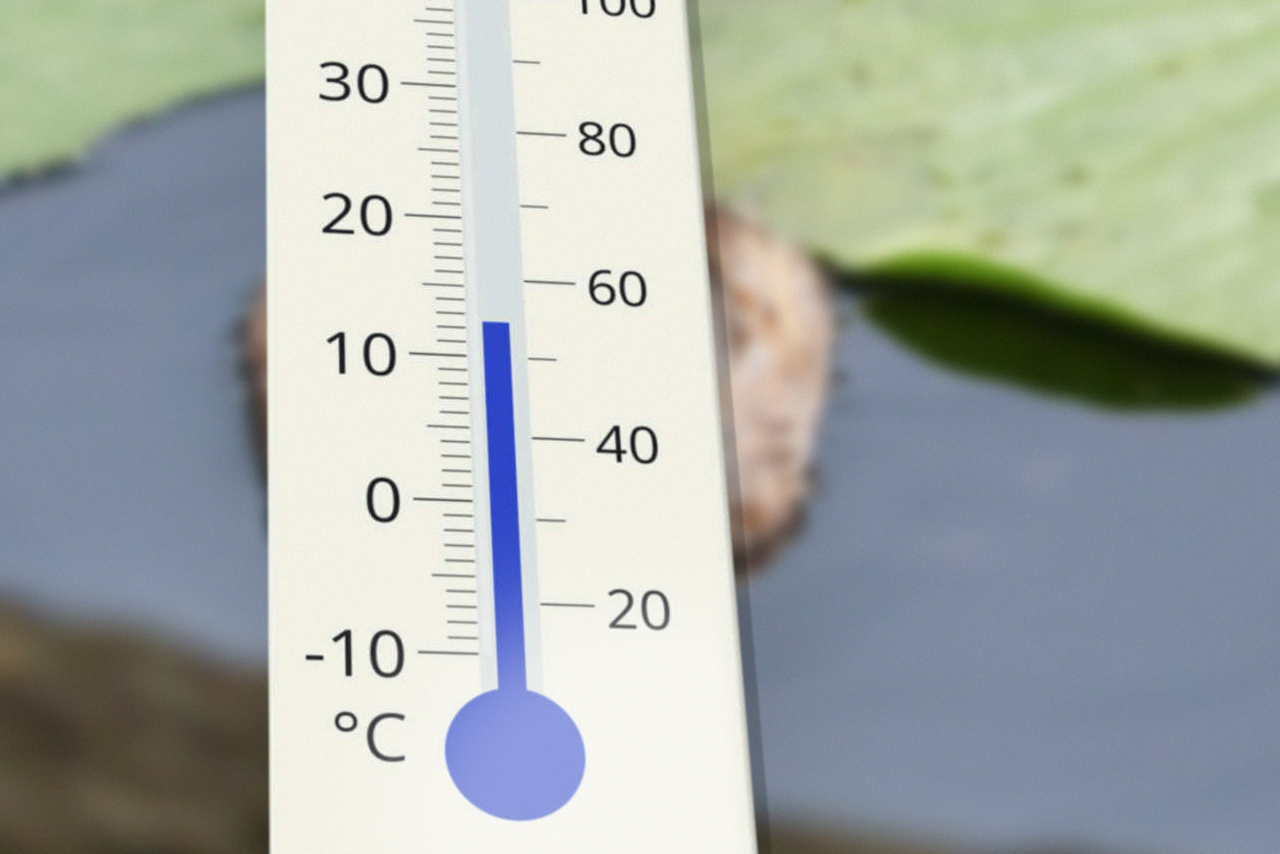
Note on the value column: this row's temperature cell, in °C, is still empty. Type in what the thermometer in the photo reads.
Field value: 12.5 °C
